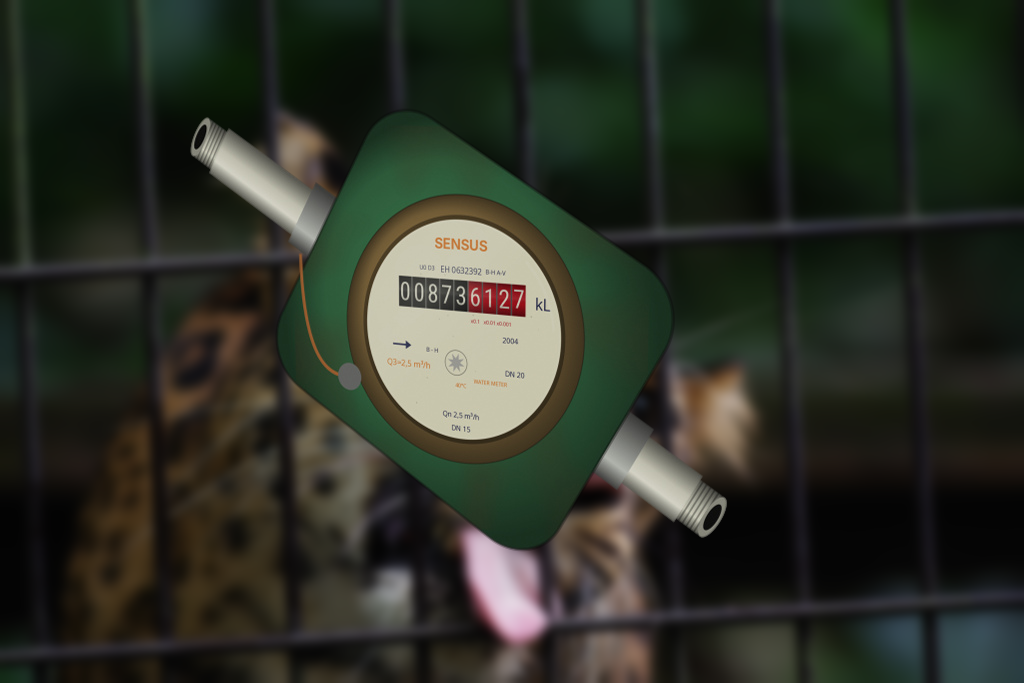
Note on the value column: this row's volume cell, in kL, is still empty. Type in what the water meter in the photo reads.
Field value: 873.6127 kL
